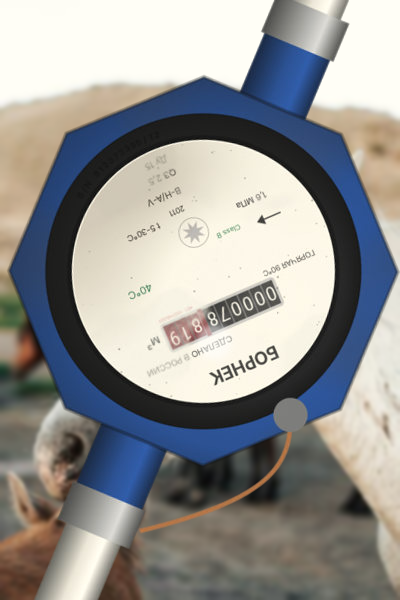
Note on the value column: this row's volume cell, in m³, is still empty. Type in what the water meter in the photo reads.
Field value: 78.819 m³
